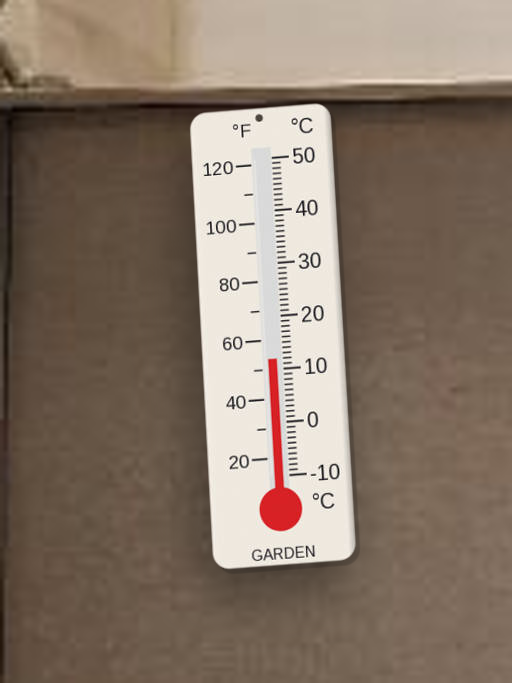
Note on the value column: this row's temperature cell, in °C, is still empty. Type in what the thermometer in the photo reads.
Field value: 12 °C
